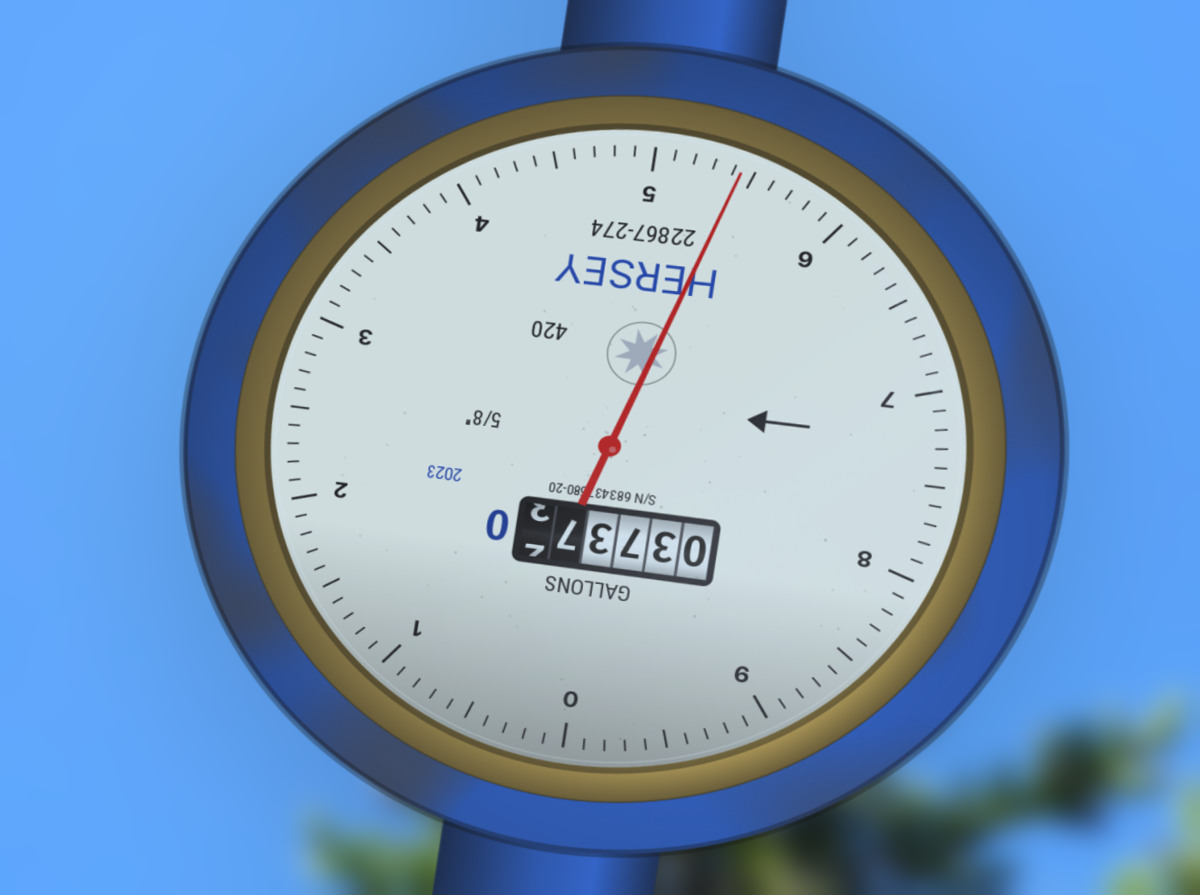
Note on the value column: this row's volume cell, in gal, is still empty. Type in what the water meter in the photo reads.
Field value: 373725.4 gal
